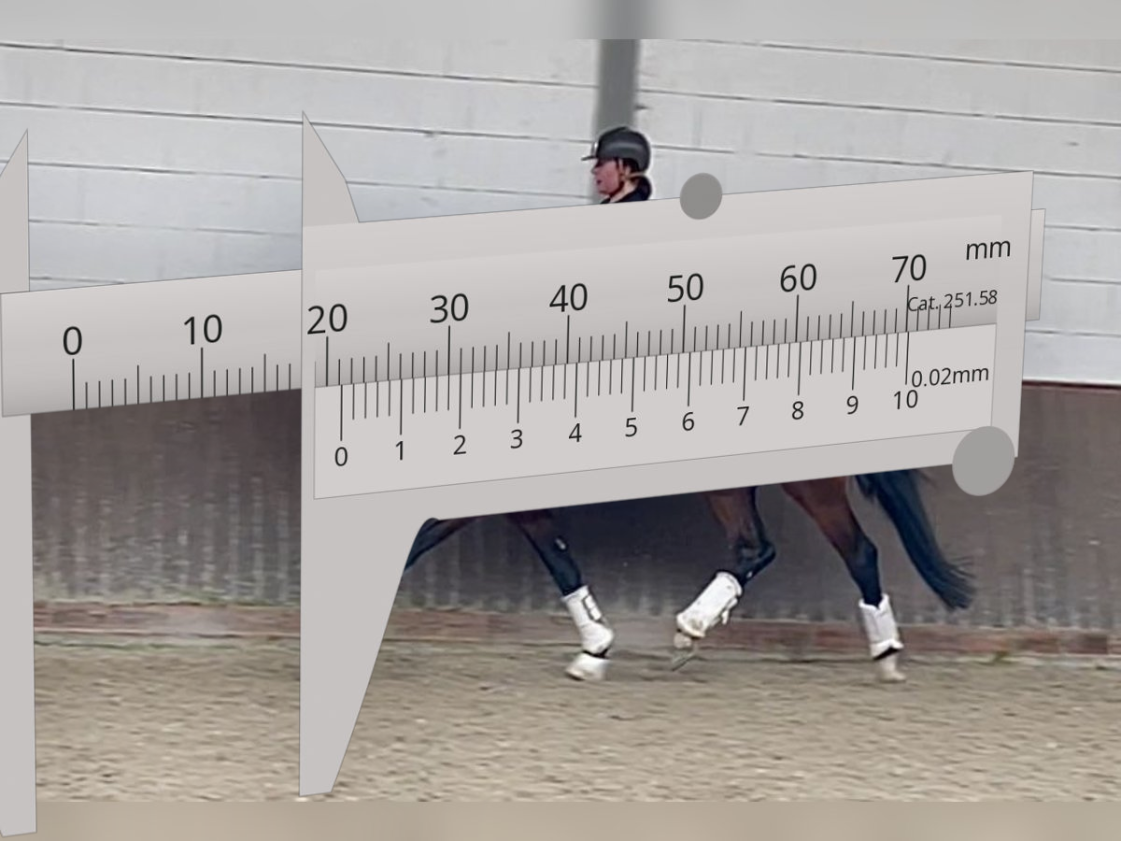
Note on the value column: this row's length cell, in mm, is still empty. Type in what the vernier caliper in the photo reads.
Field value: 21.2 mm
